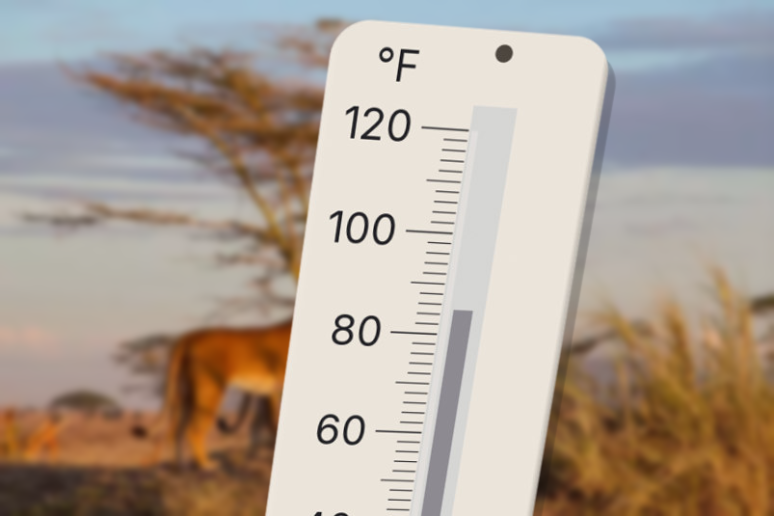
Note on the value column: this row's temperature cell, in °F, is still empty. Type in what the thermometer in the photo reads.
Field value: 85 °F
